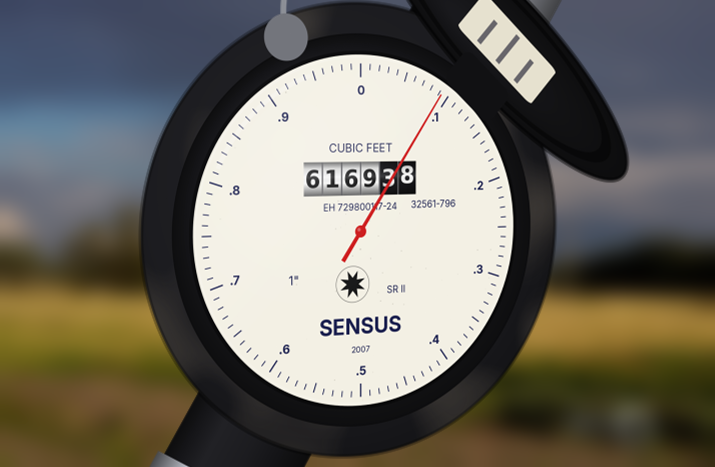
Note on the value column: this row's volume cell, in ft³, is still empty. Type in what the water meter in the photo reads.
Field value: 616938.09 ft³
